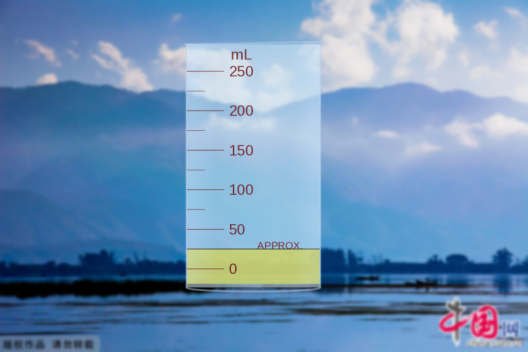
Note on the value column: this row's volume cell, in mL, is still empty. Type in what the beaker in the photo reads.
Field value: 25 mL
